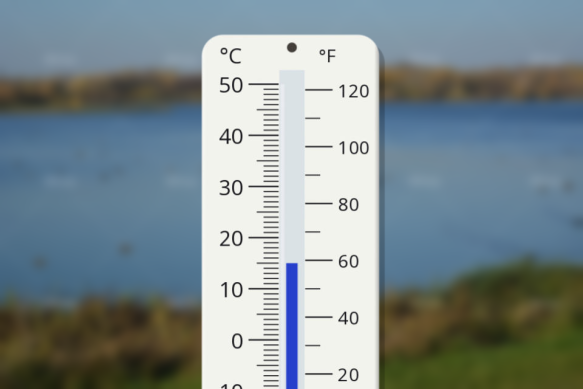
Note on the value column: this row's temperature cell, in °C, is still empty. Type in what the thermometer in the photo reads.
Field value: 15 °C
